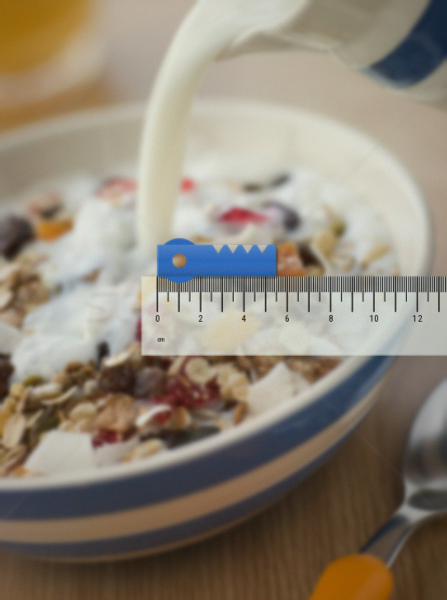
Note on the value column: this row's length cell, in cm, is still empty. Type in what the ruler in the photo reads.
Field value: 5.5 cm
